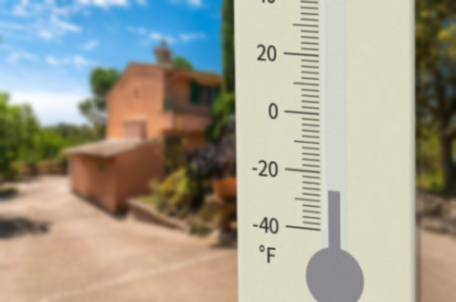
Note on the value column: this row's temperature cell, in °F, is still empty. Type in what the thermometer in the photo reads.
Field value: -26 °F
